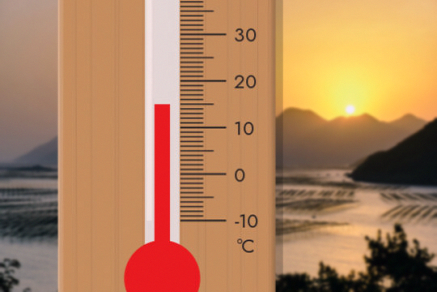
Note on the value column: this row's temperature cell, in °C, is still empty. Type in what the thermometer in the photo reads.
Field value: 15 °C
